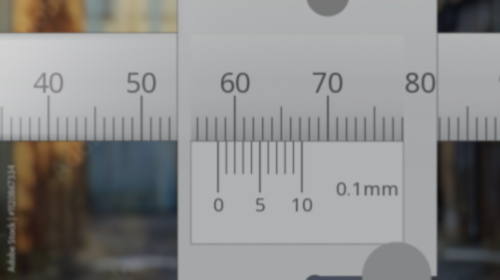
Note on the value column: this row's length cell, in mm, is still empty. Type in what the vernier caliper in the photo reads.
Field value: 58.2 mm
